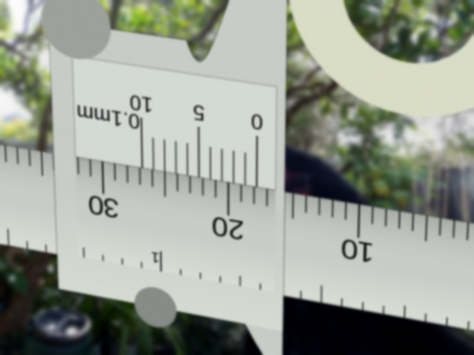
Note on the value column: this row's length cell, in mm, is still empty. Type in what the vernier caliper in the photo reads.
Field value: 17.8 mm
